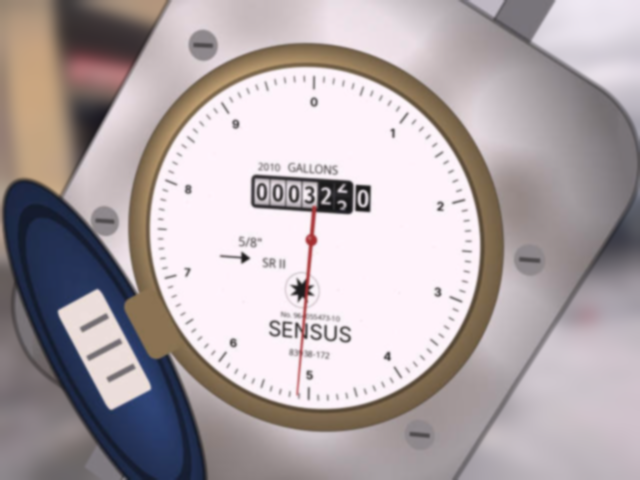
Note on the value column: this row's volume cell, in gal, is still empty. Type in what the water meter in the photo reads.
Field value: 3225.1 gal
